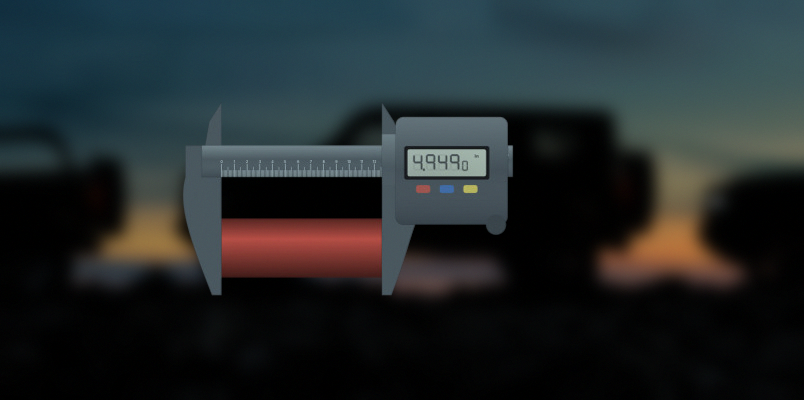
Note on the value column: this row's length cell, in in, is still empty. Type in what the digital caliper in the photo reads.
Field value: 4.9490 in
